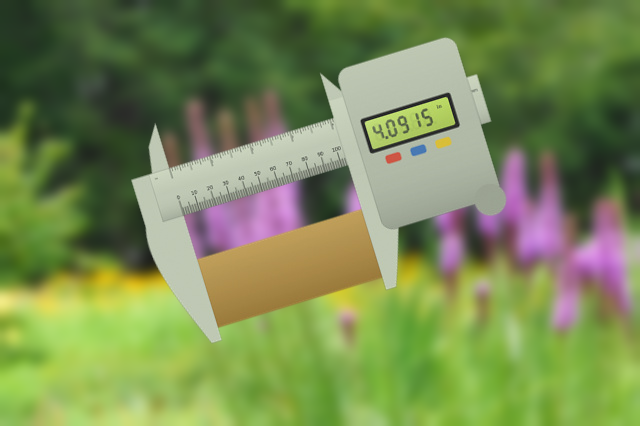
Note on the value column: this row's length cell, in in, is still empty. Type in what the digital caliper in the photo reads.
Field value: 4.0915 in
